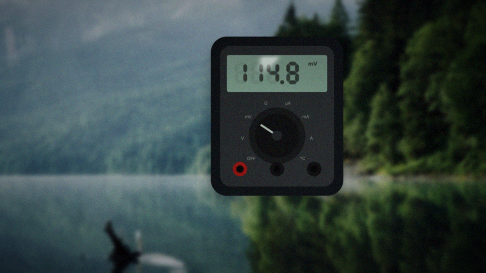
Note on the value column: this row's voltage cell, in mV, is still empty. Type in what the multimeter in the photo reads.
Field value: 114.8 mV
